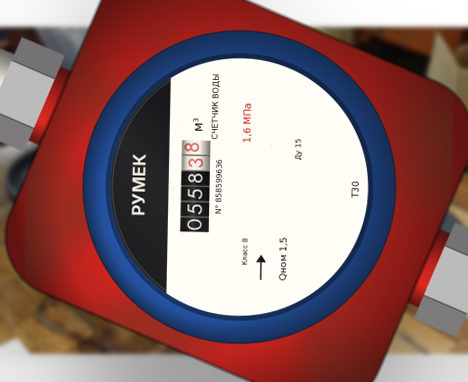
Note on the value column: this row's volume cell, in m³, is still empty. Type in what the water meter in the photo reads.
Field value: 558.38 m³
